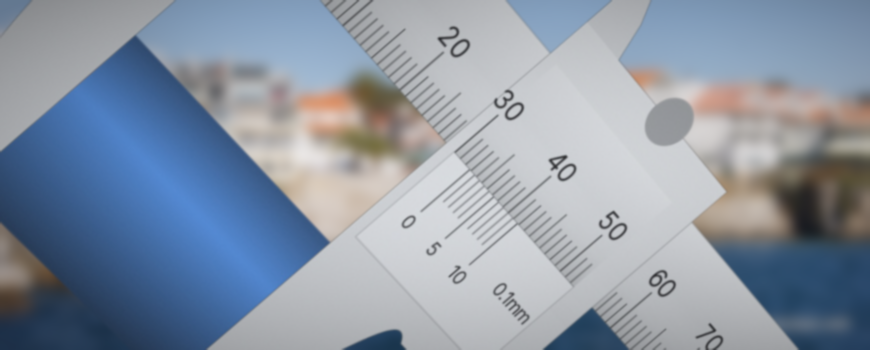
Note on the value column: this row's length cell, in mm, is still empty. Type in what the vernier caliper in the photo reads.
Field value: 32.8 mm
